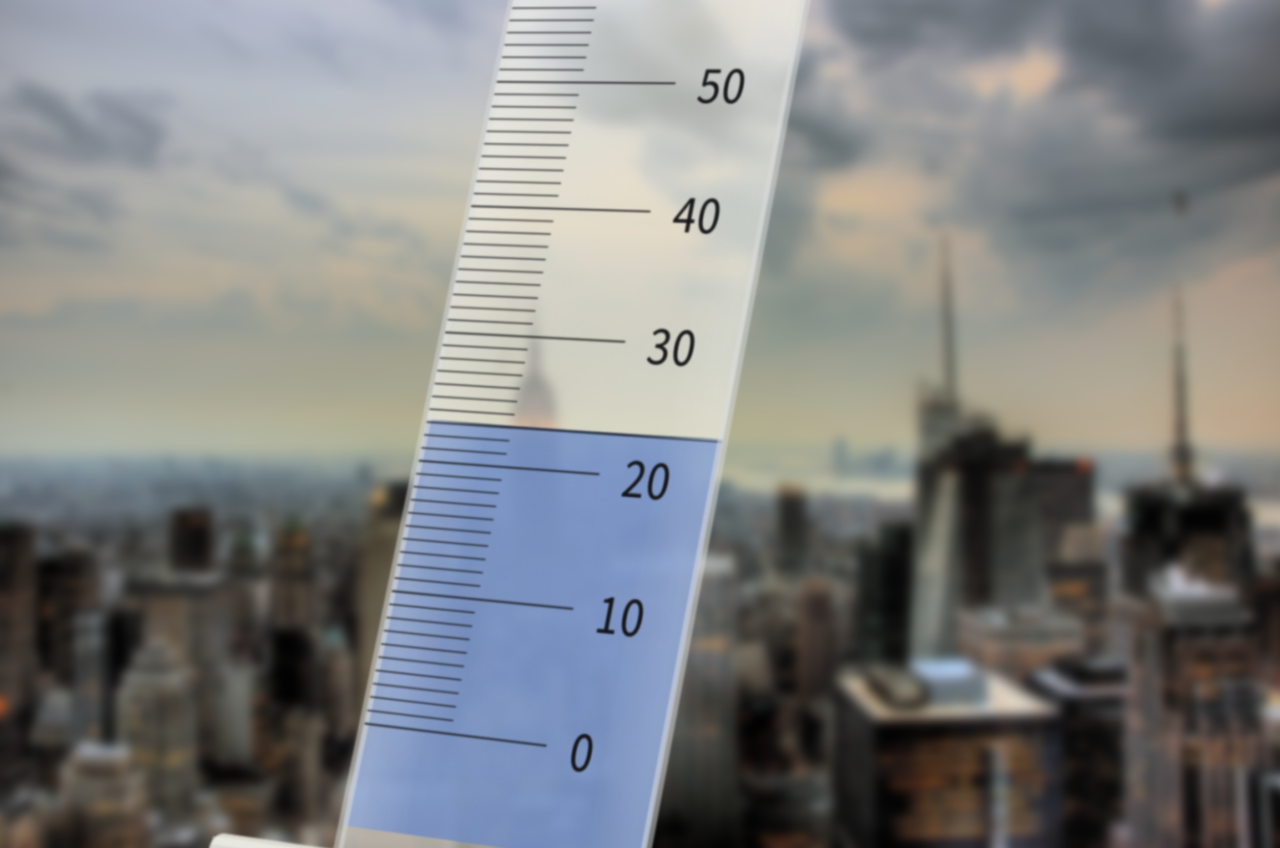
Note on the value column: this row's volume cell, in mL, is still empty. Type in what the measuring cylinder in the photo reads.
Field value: 23 mL
